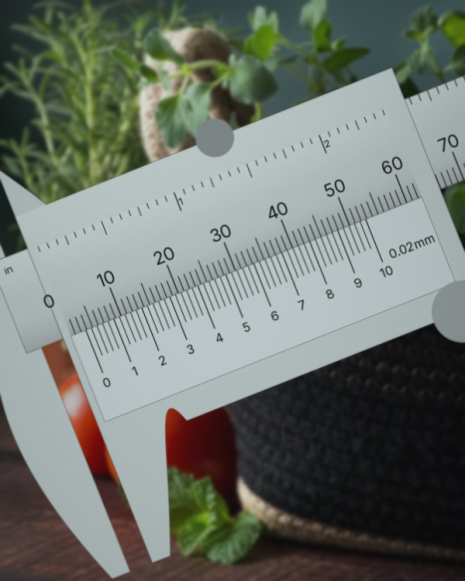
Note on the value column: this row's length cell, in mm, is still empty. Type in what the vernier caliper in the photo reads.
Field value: 3.8 mm
